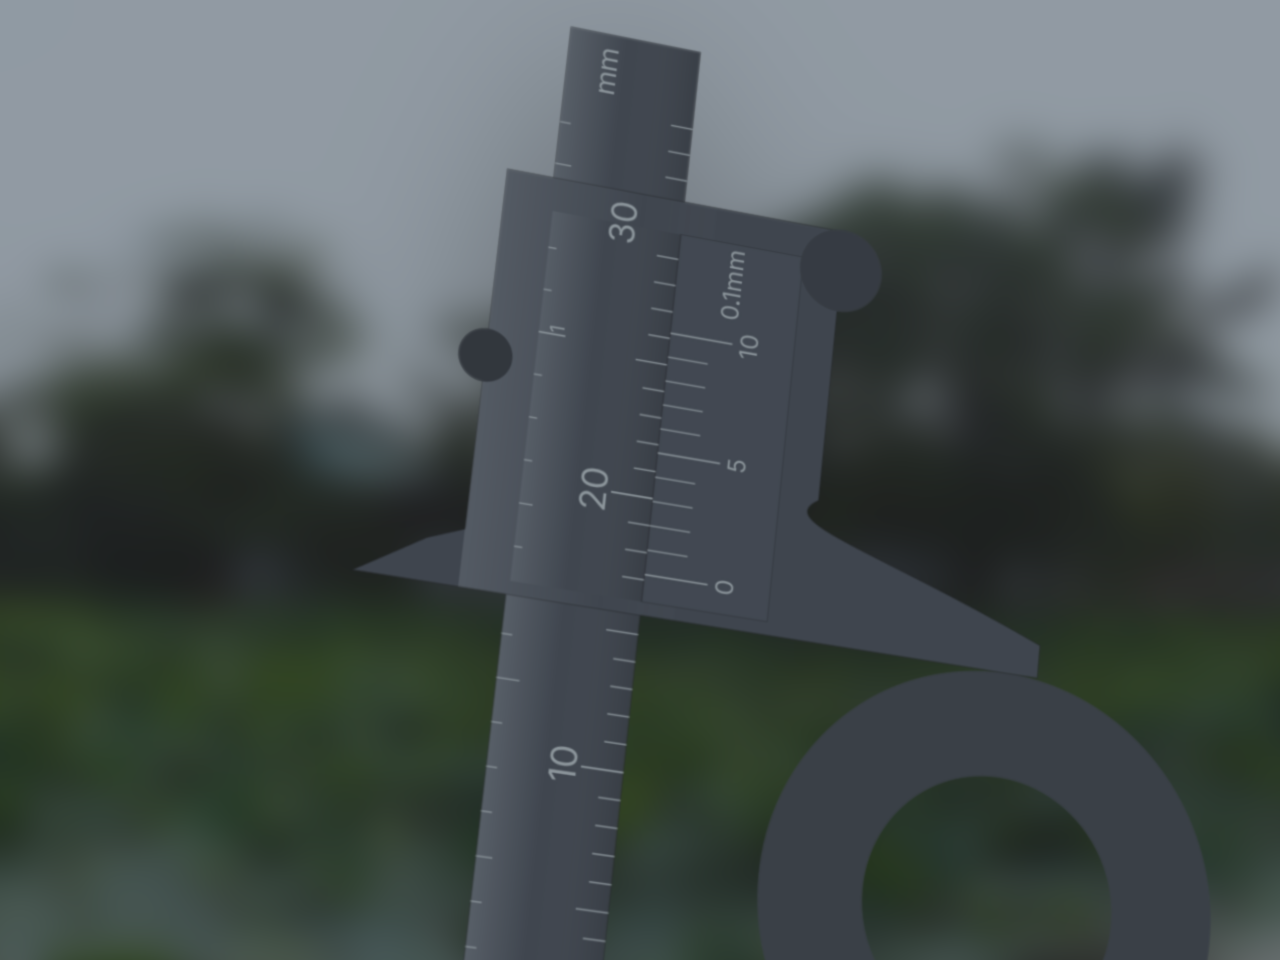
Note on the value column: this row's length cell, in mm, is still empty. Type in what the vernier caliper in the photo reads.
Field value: 17.2 mm
